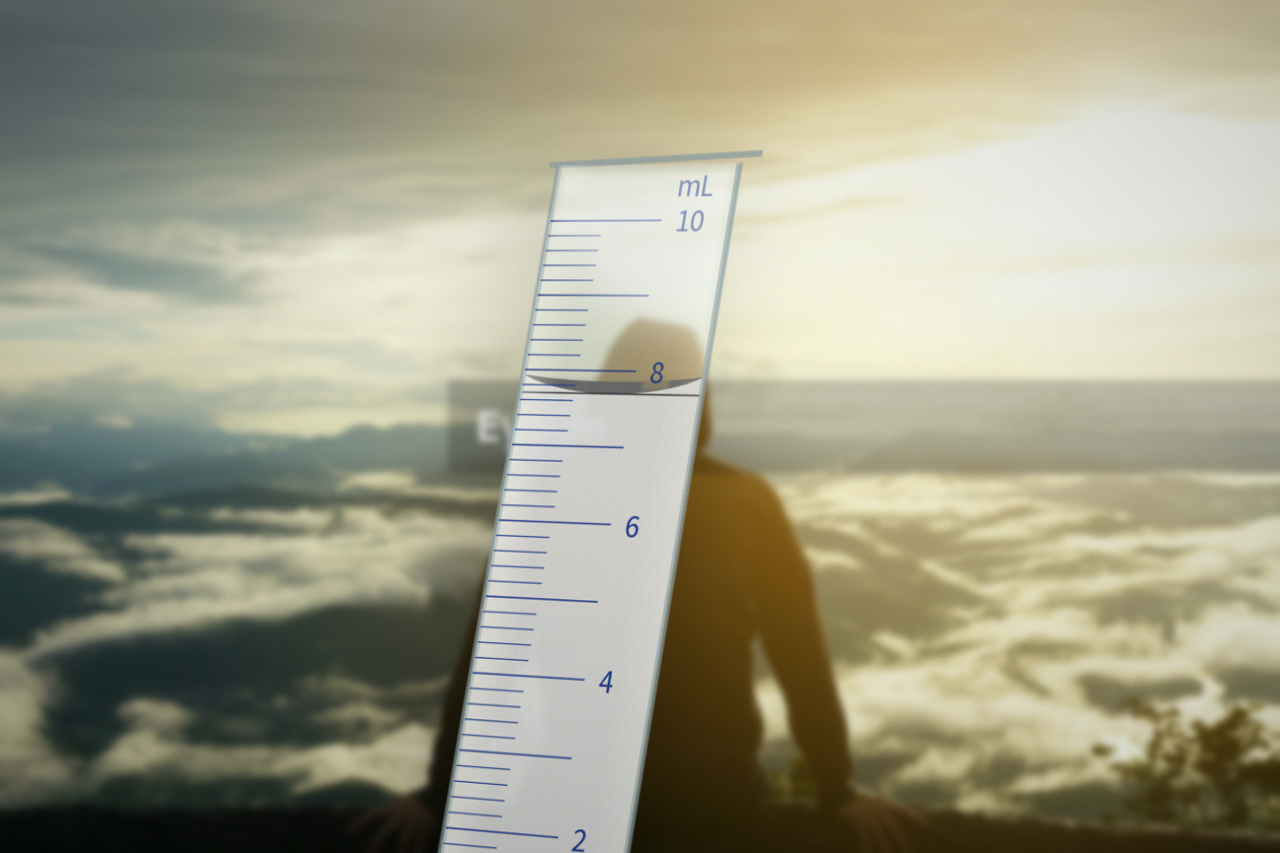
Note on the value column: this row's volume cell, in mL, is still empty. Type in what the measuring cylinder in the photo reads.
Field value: 7.7 mL
